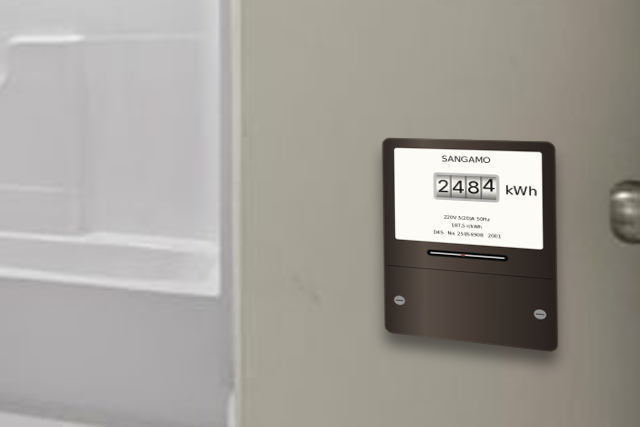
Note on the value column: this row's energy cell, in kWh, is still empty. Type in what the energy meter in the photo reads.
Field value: 2484 kWh
